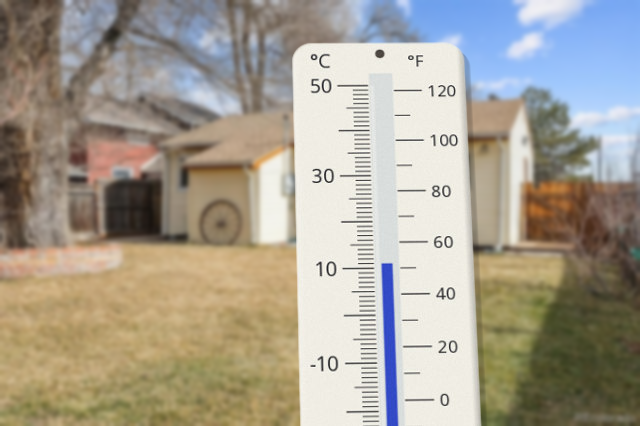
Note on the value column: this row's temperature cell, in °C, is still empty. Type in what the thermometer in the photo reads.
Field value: 11 °C
